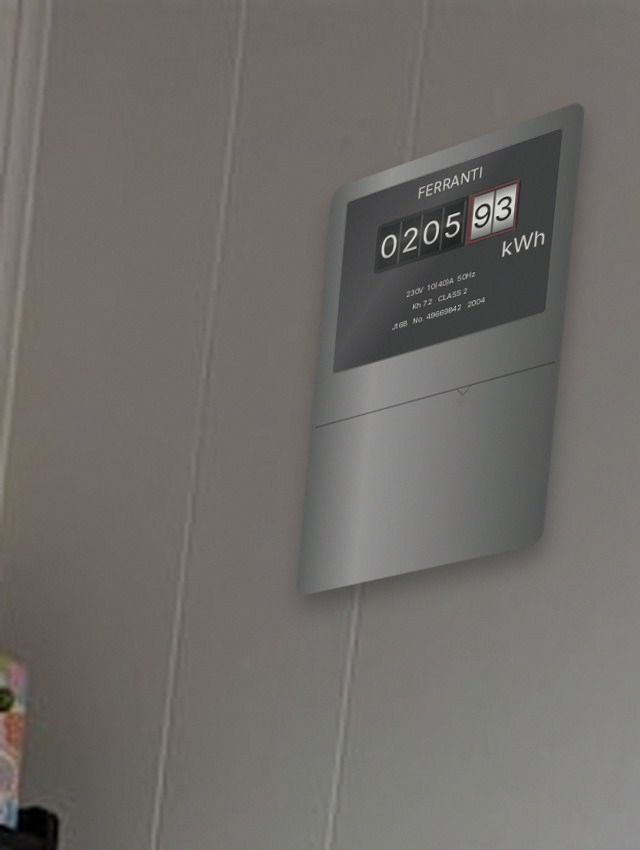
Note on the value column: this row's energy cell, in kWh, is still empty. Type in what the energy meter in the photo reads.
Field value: 205.93 kWh
